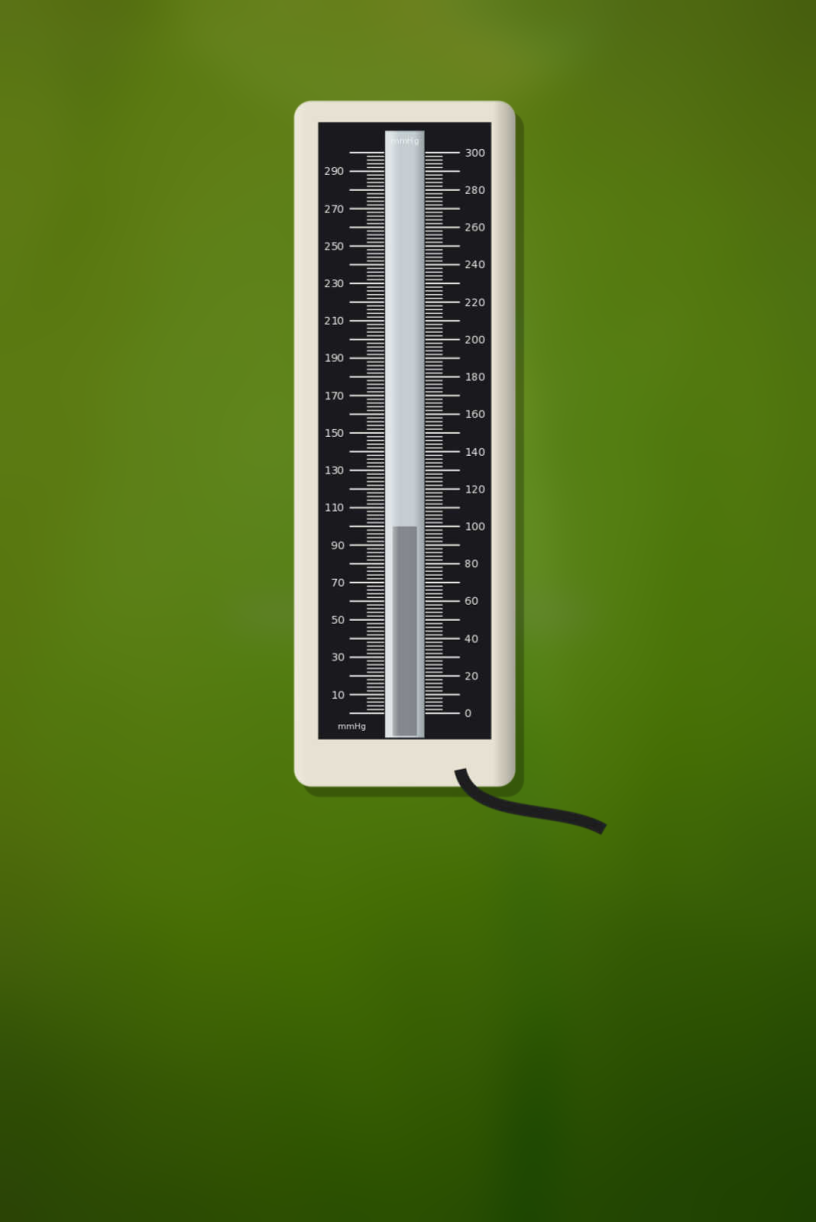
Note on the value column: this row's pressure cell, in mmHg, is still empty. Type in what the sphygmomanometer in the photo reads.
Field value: 100 mmHg
